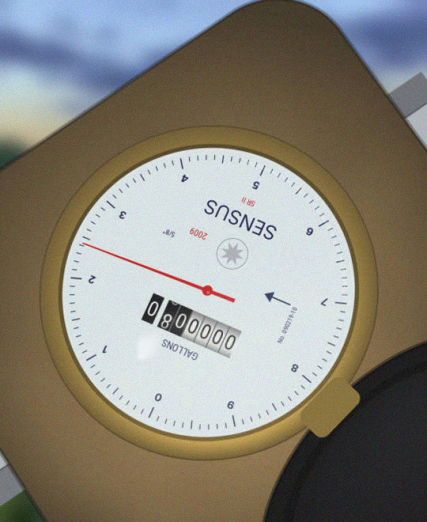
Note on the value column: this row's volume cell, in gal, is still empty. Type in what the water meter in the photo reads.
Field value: 82.4 gal
